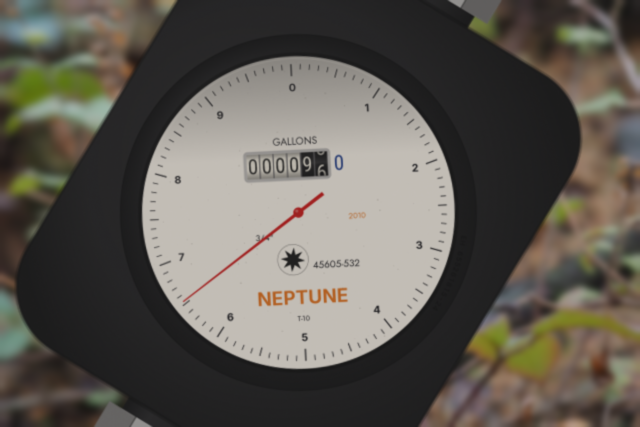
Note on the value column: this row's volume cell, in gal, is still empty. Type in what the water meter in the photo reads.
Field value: 956.5 gal
